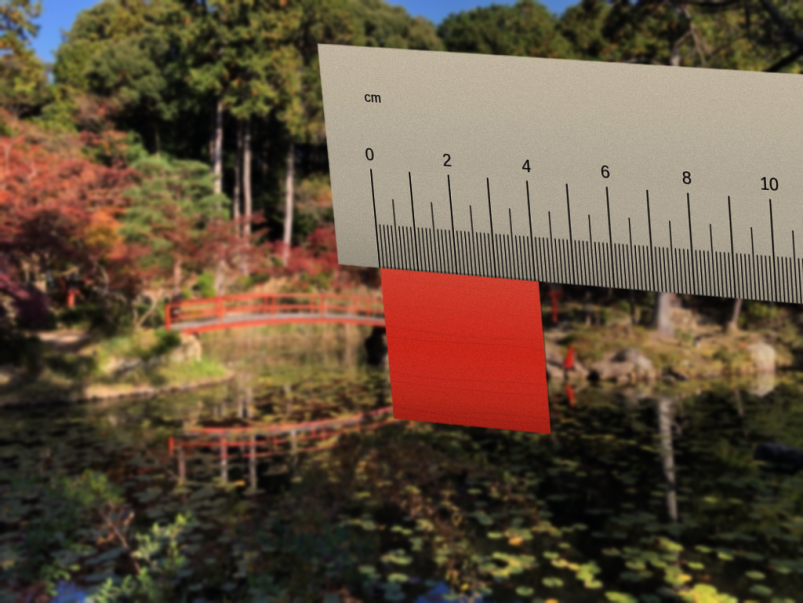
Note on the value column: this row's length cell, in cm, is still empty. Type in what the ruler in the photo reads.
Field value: 4.1 cm
